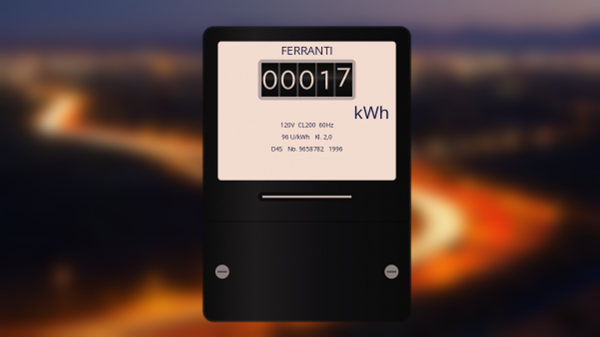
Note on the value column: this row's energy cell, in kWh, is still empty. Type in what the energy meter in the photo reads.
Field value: 17 kWh
